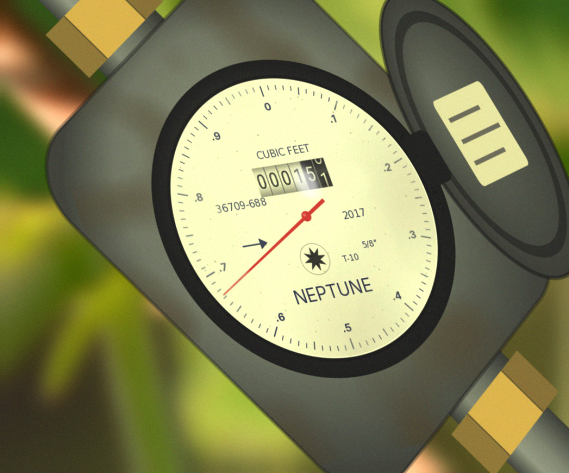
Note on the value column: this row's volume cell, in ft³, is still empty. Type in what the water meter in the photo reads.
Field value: 150.67 ft³
